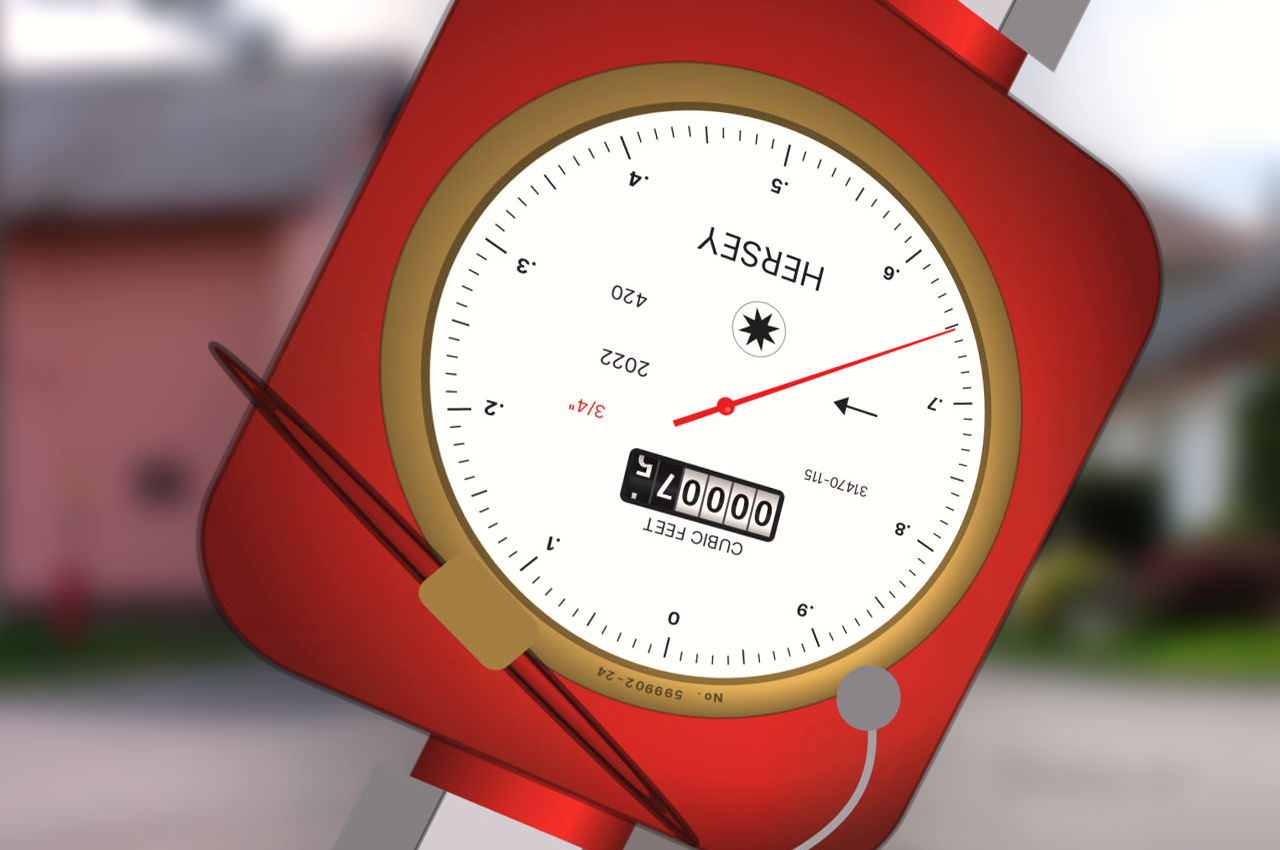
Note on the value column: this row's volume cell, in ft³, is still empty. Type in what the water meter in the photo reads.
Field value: 74.65 ft³
